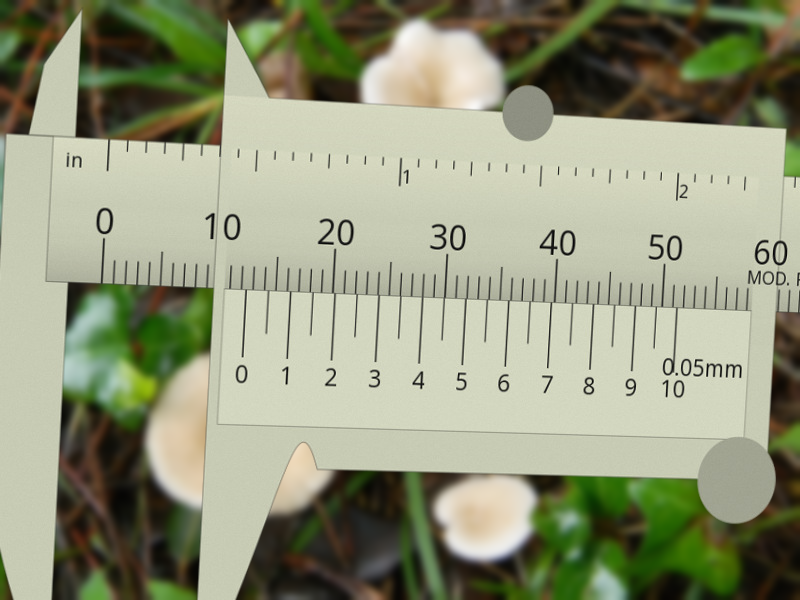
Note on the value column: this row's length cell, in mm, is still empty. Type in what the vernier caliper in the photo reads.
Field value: 12.4 mm
